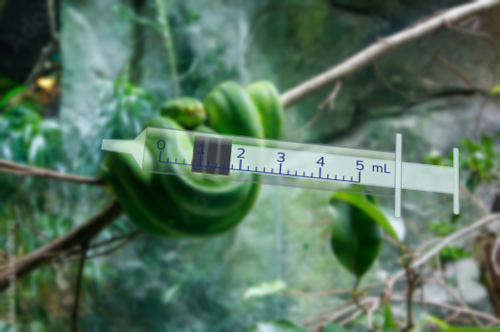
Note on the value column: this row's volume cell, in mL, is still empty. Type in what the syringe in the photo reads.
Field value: 0.8 mL
